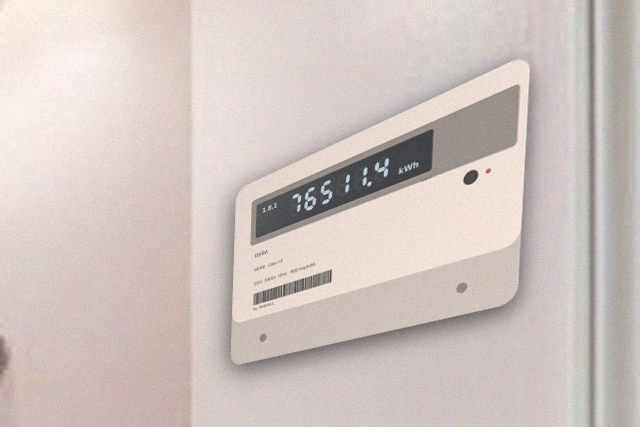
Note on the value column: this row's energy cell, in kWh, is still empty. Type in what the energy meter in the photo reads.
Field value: 76511.4 kWh
